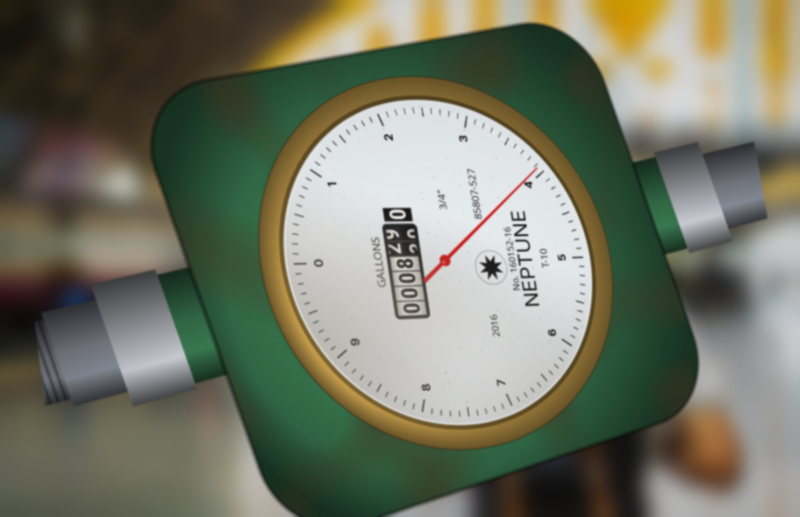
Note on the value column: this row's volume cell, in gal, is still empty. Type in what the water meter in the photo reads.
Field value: 8293.9 gal
